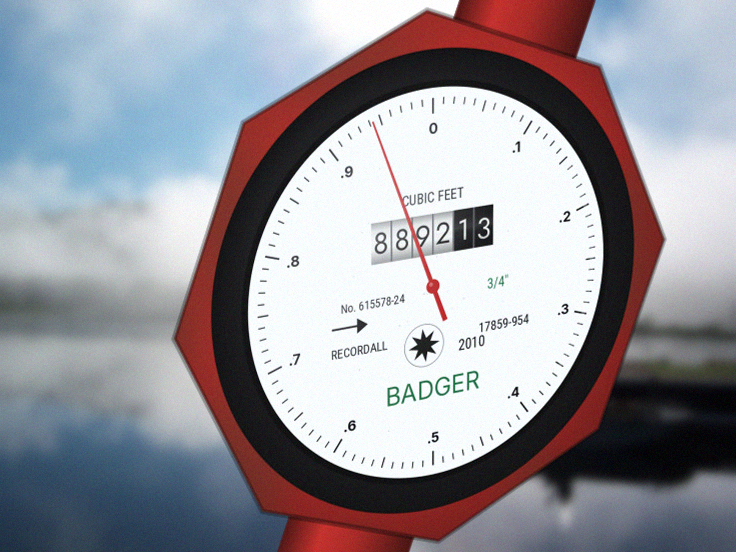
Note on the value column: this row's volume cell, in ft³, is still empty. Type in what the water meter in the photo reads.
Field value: 889212.94 ft³
